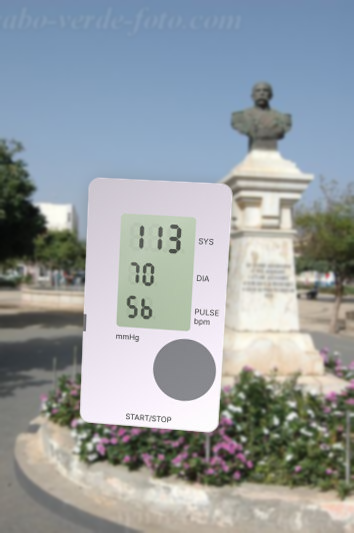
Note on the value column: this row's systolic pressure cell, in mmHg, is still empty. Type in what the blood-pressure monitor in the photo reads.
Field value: 113 mmHg
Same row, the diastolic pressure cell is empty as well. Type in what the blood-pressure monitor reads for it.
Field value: 70 mmHg
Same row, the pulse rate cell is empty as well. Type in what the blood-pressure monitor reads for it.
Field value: 56 bpm
